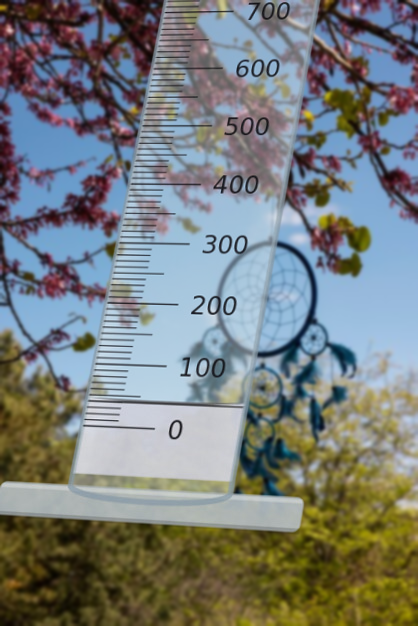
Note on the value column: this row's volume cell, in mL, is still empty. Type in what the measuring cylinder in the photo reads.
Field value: 40 mL
